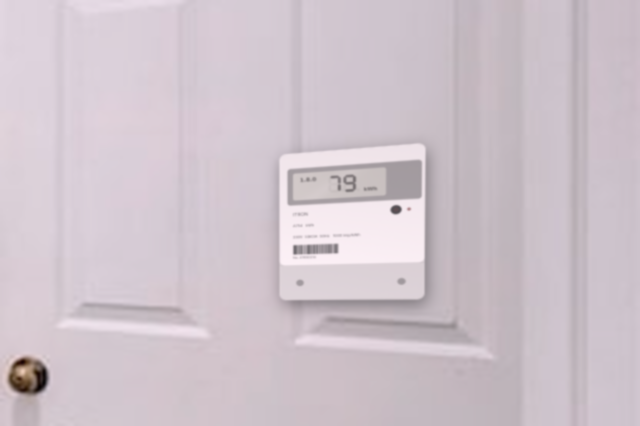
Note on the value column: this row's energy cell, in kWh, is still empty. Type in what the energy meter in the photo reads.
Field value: 79 kWh
